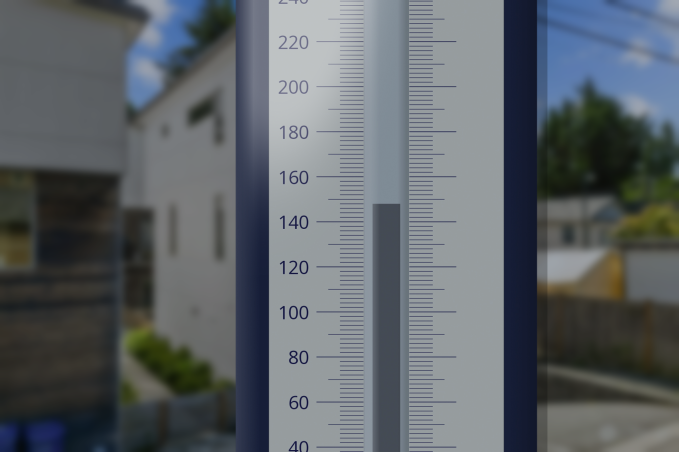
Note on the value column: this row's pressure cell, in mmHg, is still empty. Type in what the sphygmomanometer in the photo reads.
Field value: 148 mmHg
